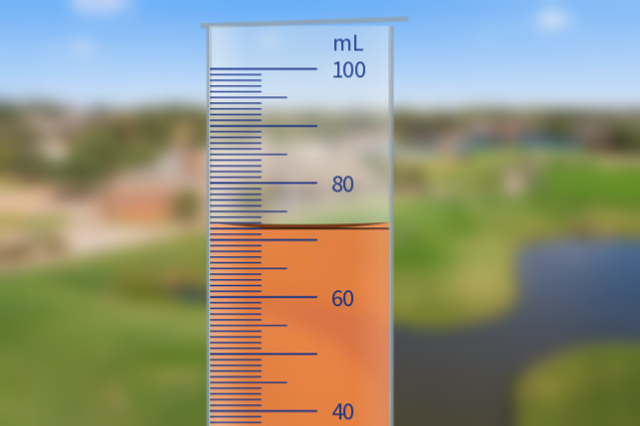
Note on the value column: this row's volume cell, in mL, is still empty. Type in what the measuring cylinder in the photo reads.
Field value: 72 mL
